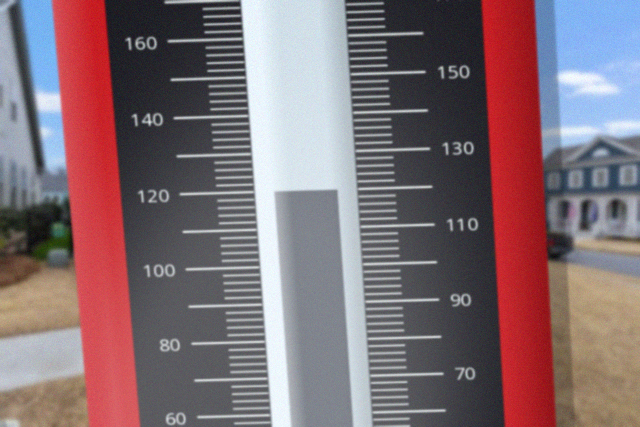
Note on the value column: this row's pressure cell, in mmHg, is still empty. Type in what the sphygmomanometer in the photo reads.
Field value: 120 mmHg
